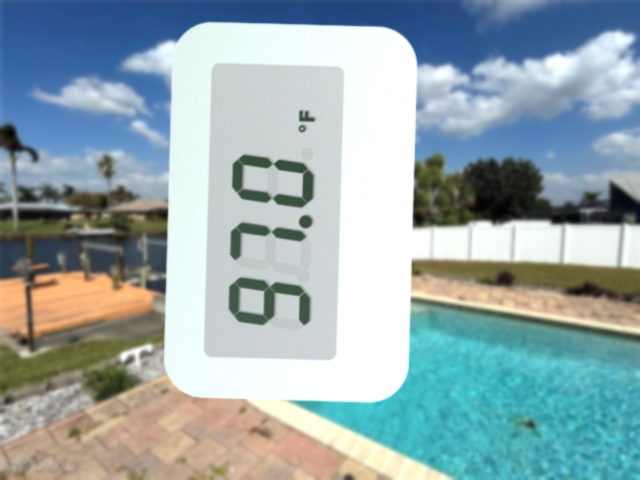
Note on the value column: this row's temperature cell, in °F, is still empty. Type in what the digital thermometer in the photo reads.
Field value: 97.0 °F
